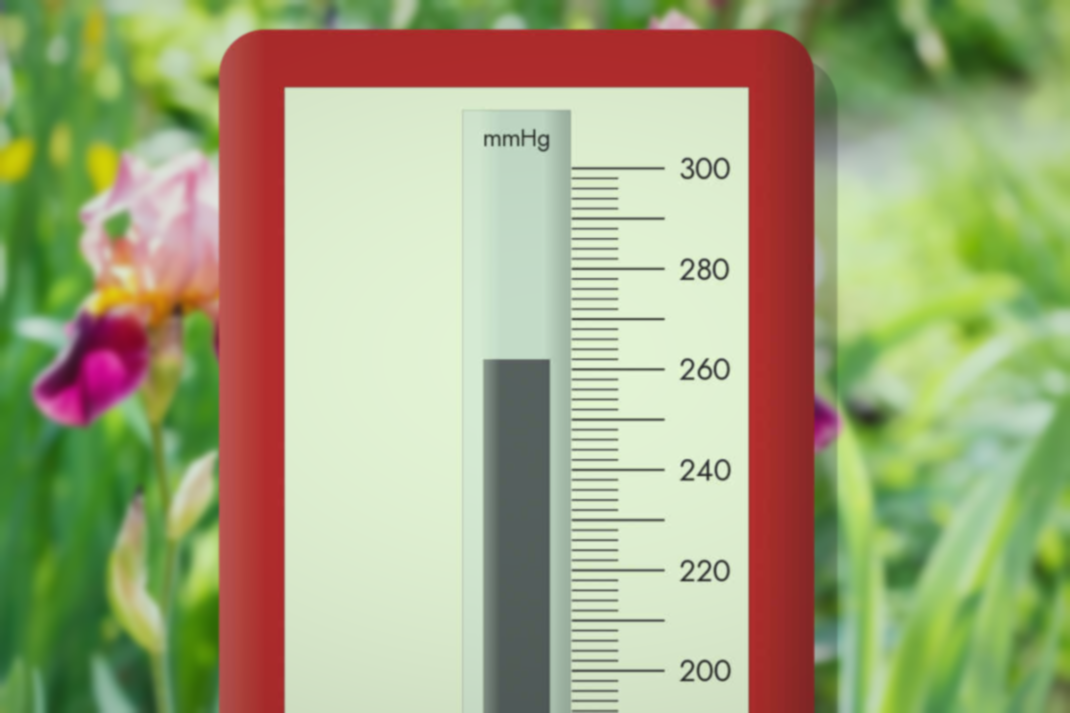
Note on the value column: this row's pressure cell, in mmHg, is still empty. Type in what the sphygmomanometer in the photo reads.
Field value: 262 mmHg
